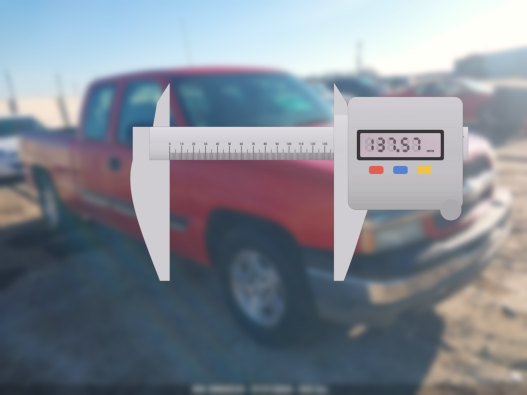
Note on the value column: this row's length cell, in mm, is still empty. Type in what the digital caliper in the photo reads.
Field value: 137.57 mm
